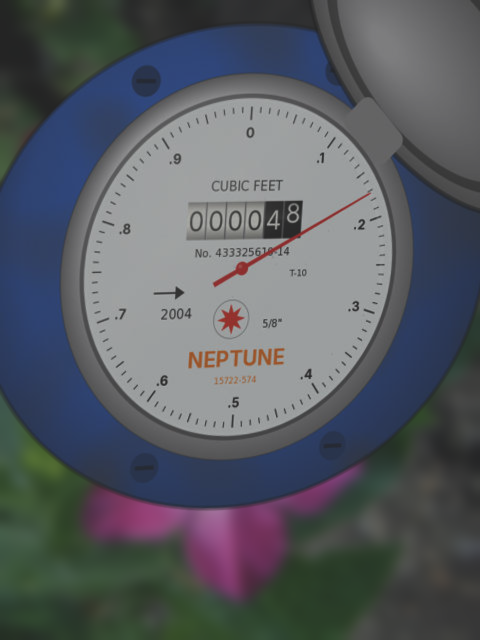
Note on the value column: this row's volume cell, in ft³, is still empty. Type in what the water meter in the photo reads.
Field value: 48.17 ft³
